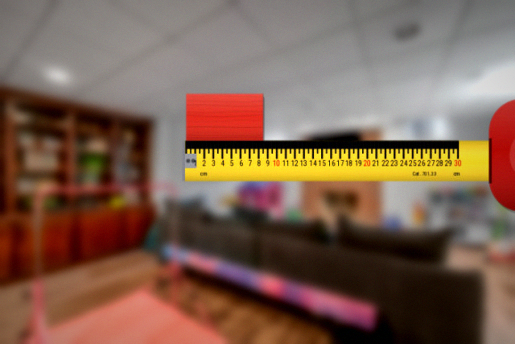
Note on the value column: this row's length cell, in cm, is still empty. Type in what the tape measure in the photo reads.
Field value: 8.5 cm
